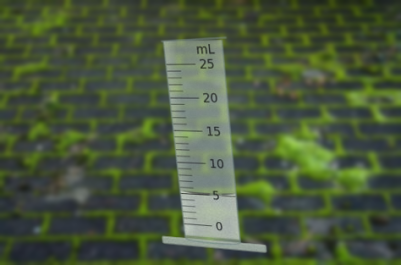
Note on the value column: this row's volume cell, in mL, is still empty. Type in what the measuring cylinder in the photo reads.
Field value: 5 mL
